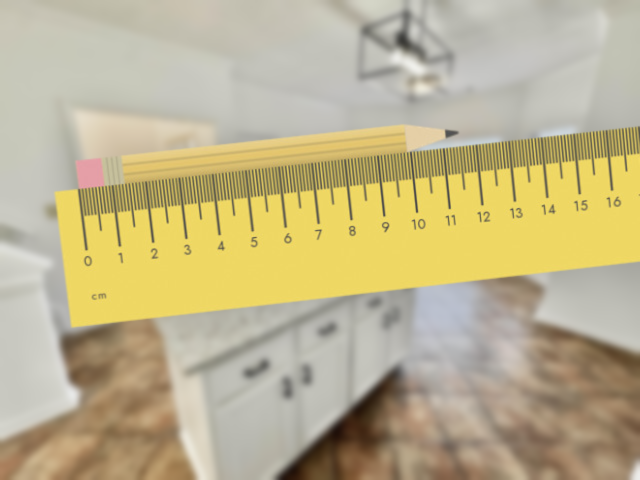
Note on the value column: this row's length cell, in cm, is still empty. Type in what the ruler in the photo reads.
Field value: 11.5 cm
